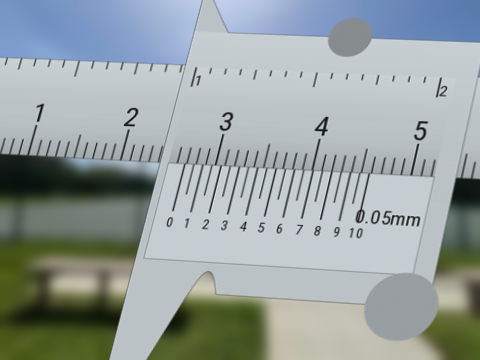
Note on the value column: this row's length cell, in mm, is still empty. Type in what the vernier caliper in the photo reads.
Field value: 26.8 mm
